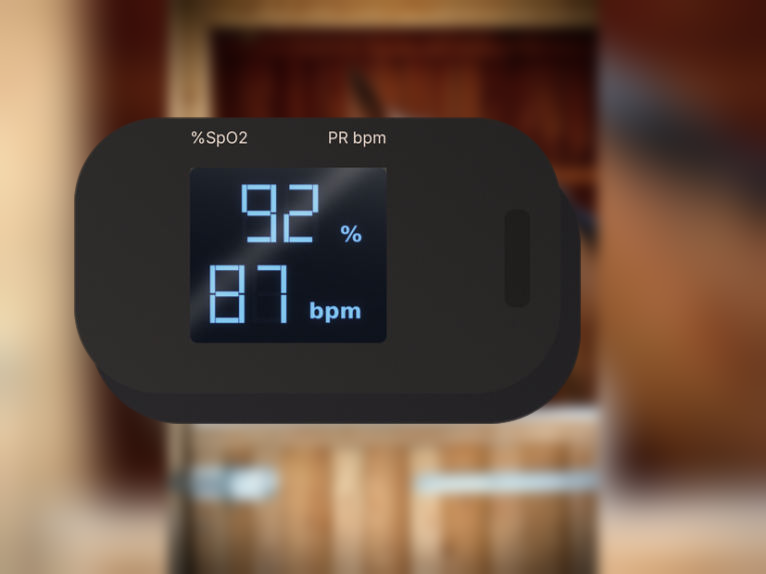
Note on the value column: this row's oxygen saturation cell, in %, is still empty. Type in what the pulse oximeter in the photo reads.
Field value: 92 %
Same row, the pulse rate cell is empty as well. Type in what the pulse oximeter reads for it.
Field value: 87 bpm
